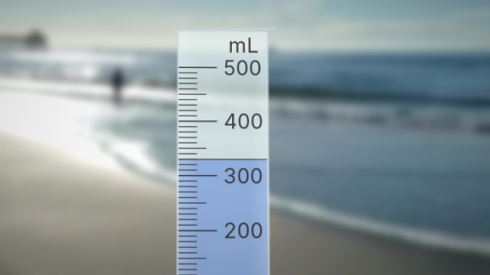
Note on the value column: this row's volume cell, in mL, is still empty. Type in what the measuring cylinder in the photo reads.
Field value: 330 mL
